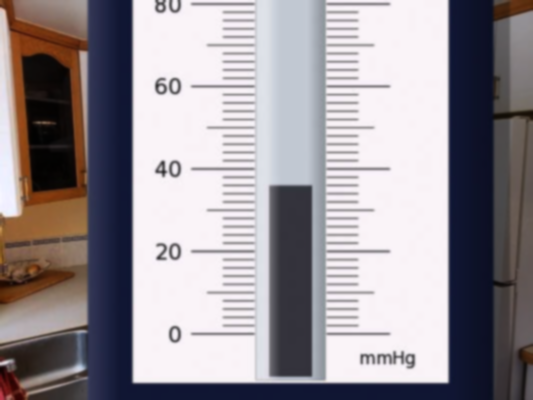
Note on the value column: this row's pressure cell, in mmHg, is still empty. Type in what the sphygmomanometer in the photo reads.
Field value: 36 mmHg
